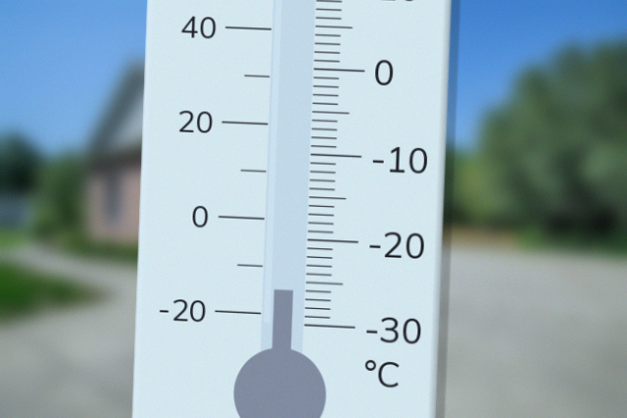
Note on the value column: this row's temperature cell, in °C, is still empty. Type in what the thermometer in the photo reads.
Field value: -26 °C
